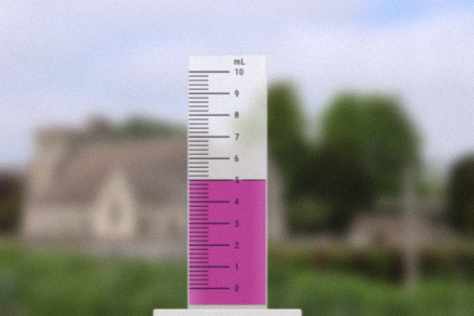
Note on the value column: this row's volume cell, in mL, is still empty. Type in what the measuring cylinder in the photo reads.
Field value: 5 mL
